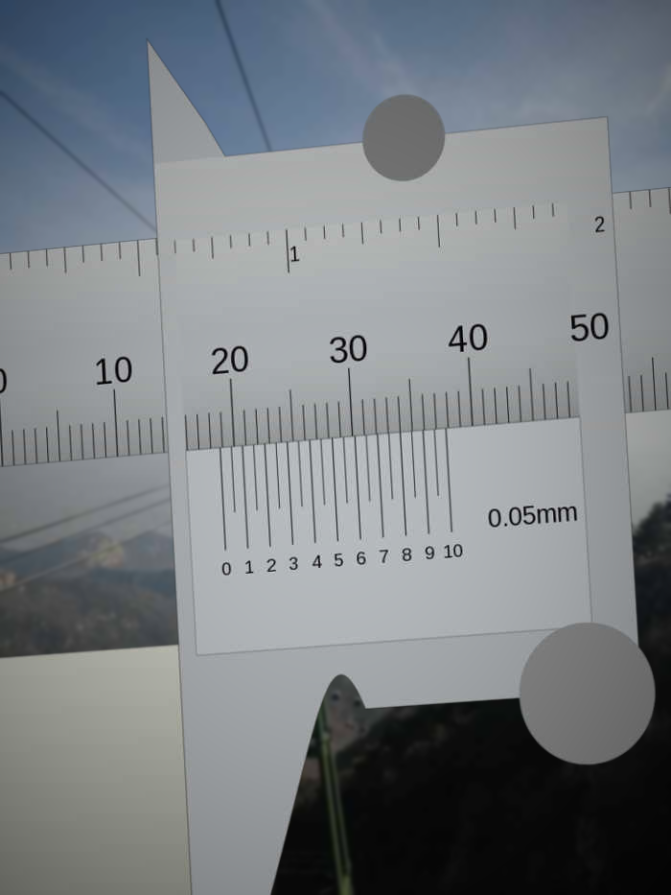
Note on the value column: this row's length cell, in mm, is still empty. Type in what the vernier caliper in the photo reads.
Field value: 18.8 mm
